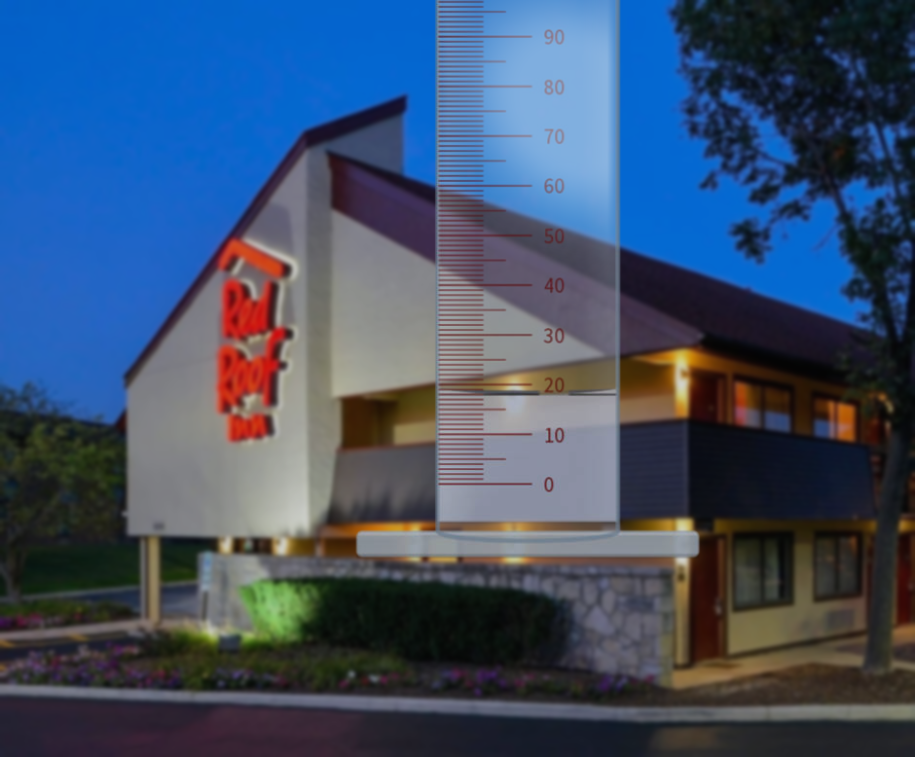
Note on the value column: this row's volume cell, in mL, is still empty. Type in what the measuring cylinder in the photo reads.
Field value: 18 mL
